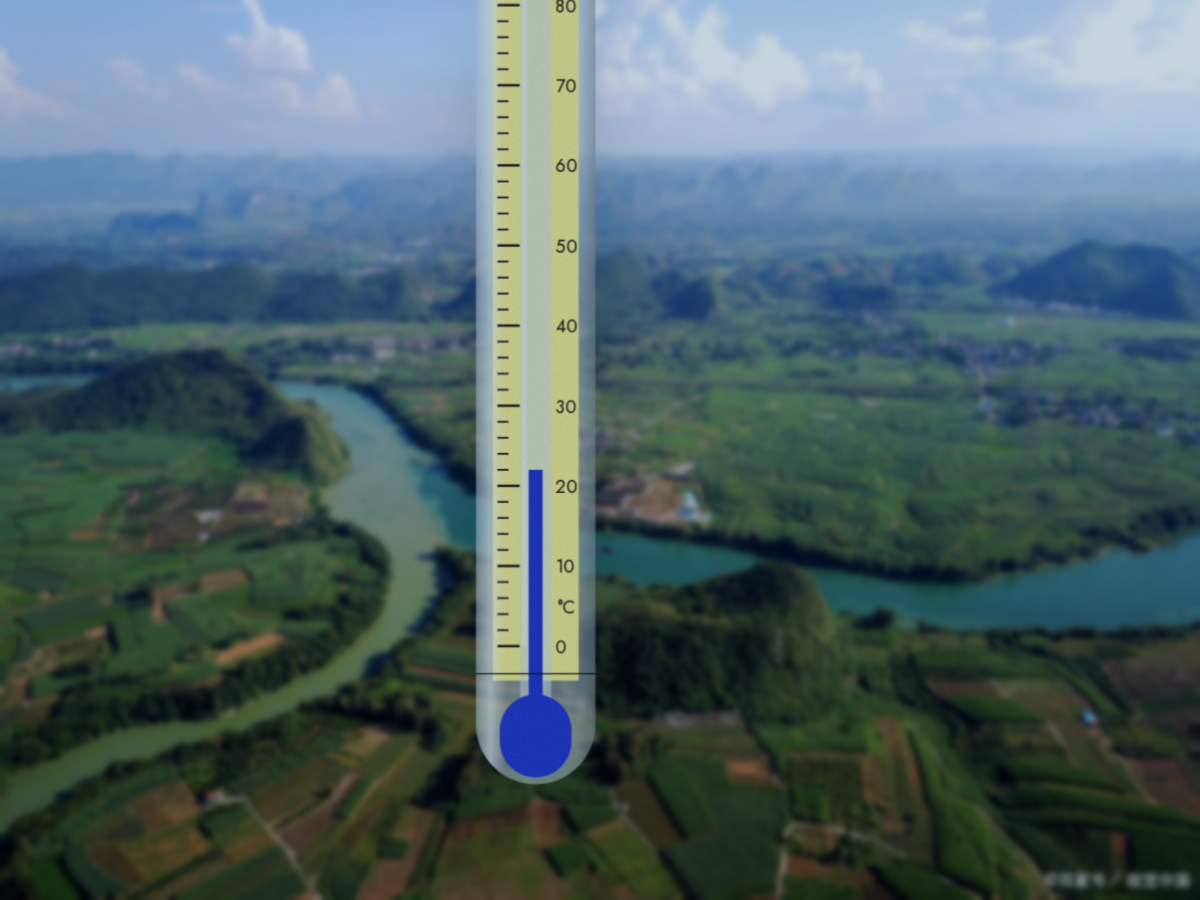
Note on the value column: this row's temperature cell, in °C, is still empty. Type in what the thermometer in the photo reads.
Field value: 22 °C
